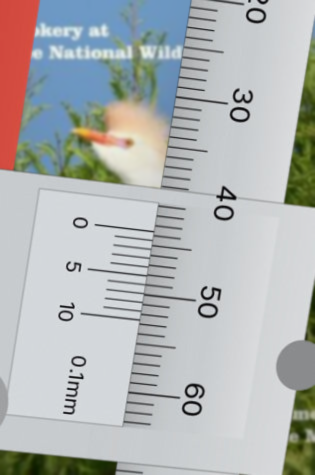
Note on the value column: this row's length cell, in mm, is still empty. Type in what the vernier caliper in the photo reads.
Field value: 43.6 mm
